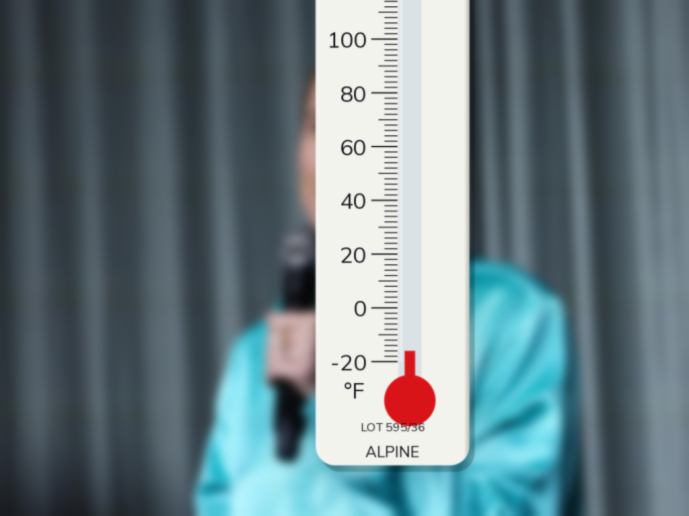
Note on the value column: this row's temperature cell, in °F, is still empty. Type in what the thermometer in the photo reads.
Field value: -16 °F
